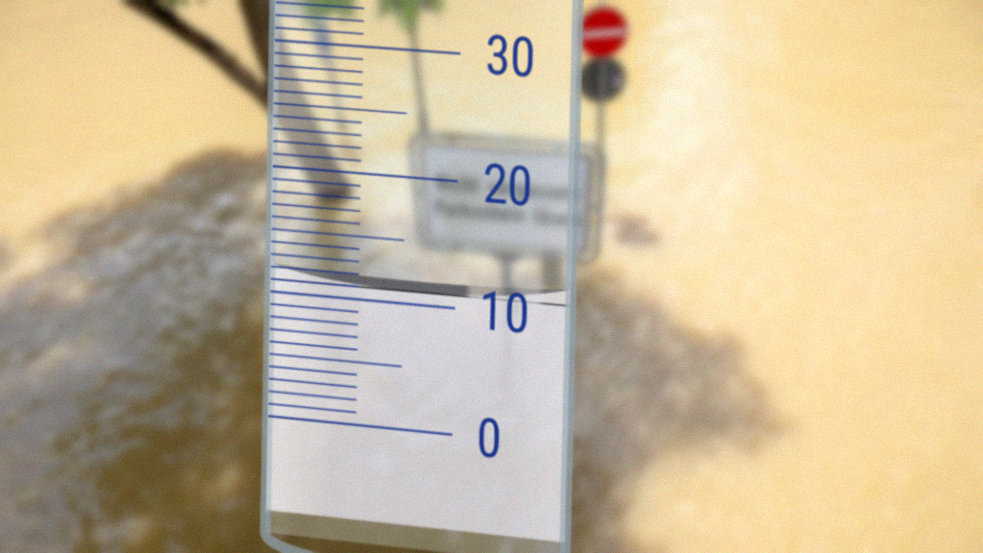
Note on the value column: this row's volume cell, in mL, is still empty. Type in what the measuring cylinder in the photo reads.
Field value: 11 mL
